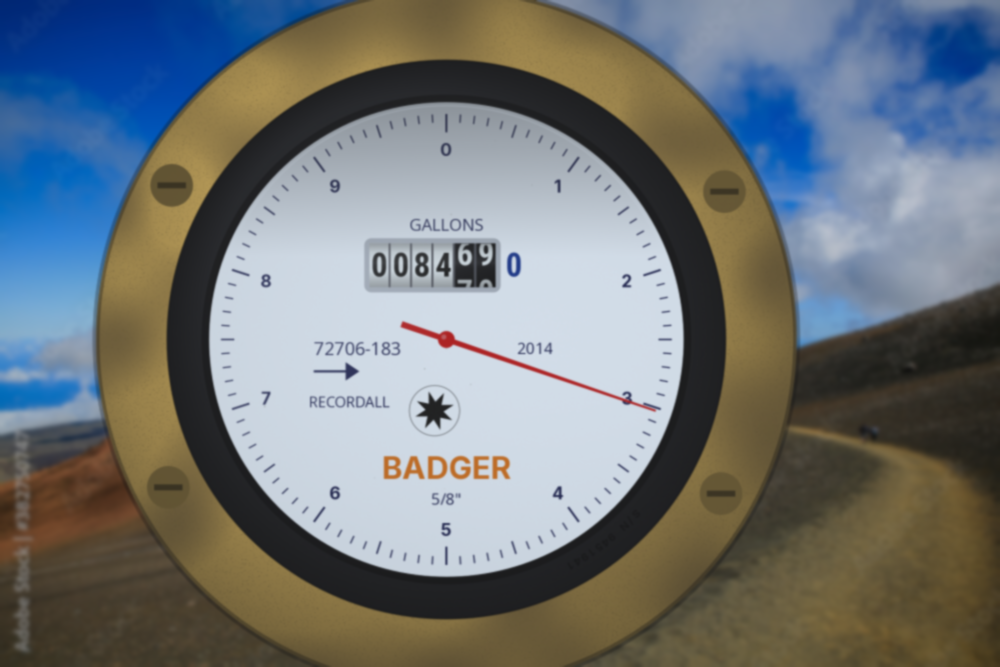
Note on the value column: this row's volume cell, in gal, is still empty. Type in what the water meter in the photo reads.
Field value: 84693.0 gal
